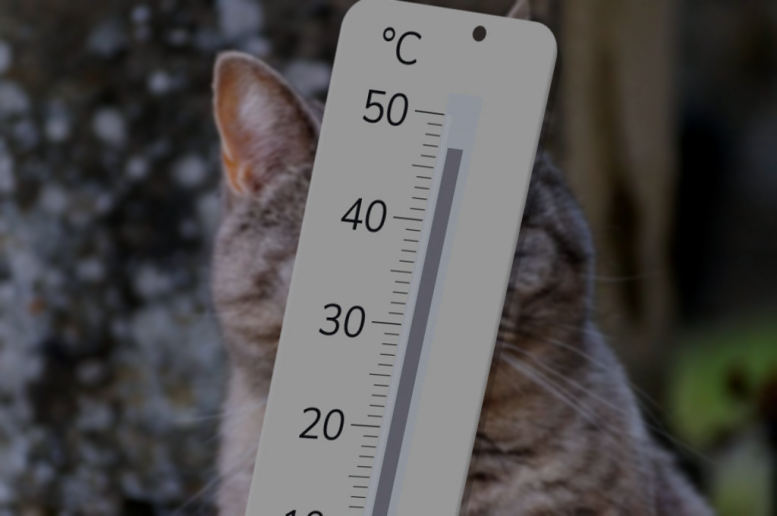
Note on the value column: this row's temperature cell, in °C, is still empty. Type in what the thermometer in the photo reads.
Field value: 47 °C
